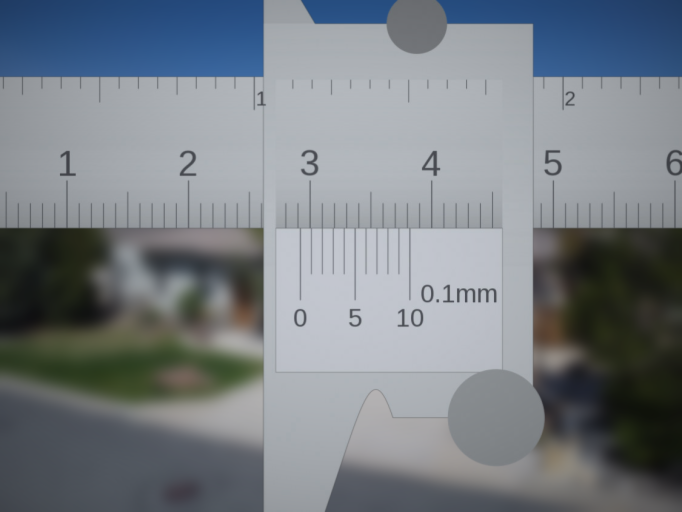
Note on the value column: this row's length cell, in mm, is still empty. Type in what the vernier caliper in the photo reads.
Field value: 29.2 mm
